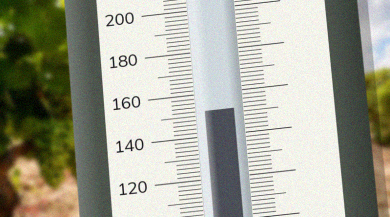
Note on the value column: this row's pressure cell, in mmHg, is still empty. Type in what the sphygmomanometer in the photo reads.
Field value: 152 mmHg
